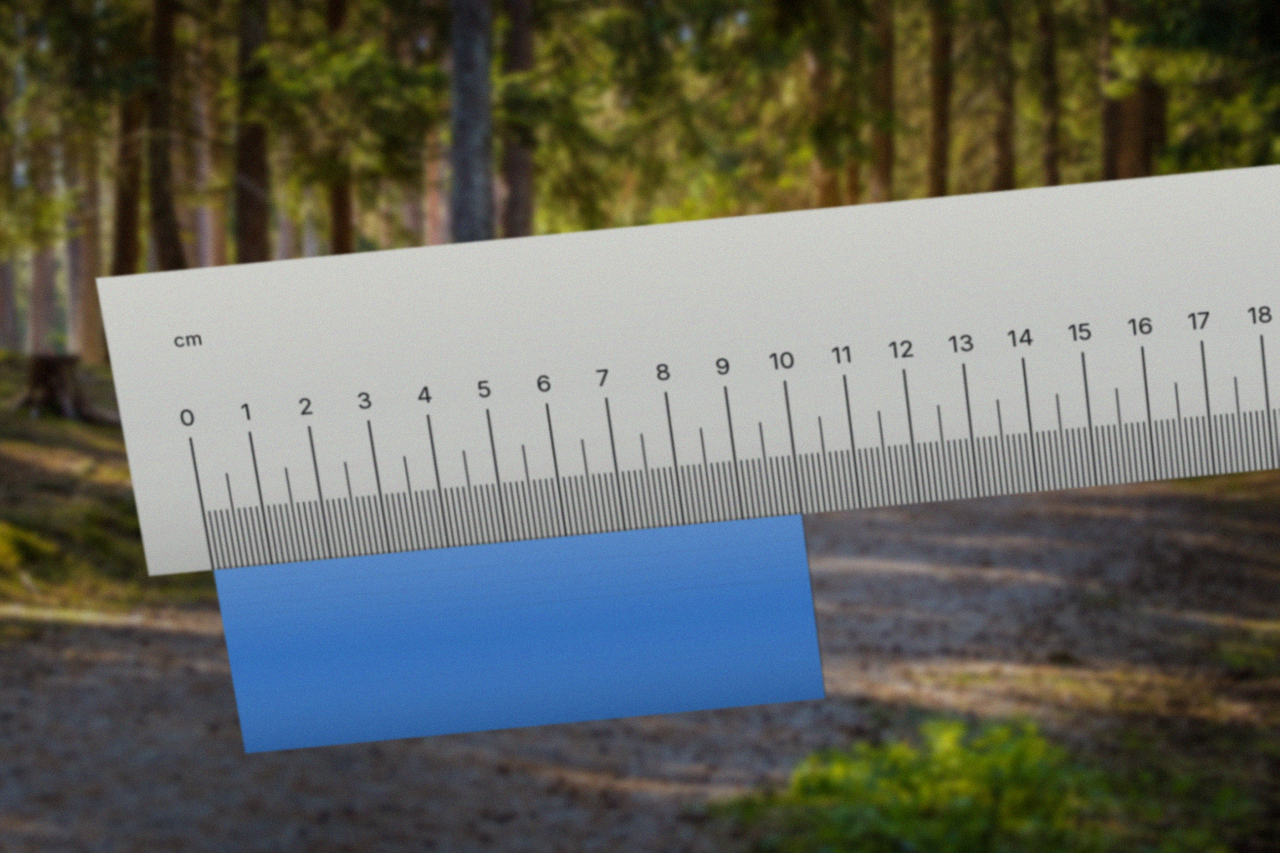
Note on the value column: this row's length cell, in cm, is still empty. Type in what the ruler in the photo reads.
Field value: 10 cm
